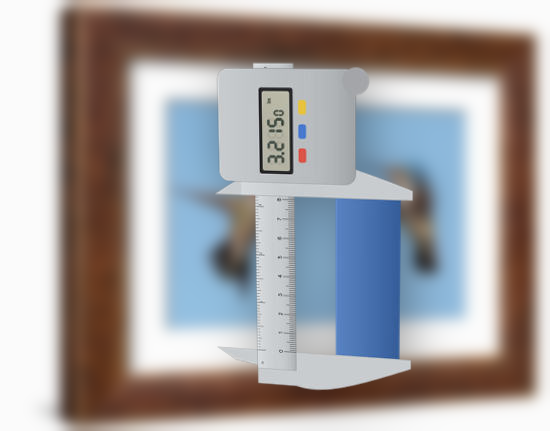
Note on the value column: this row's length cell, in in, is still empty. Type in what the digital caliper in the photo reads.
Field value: 3.2150 in
